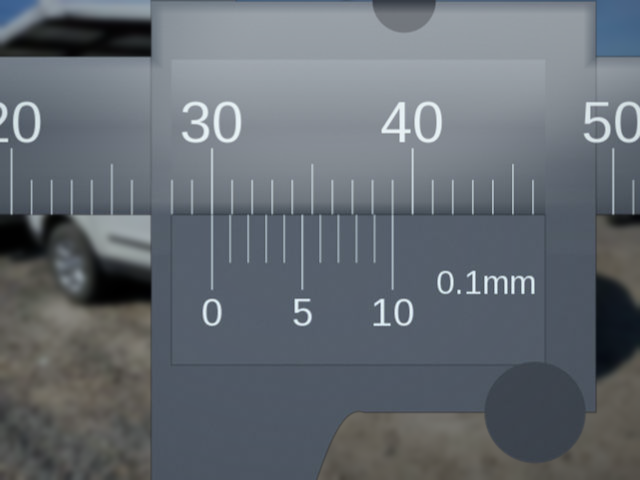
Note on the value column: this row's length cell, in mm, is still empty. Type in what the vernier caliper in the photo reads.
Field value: 30.0 mm
